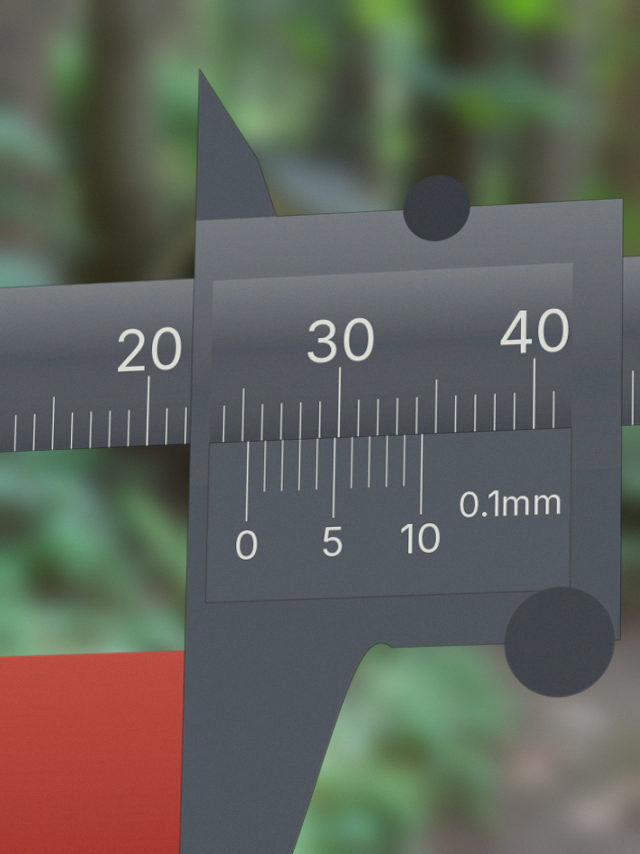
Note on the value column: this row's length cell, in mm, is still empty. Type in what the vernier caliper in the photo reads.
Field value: 25.3 mm
